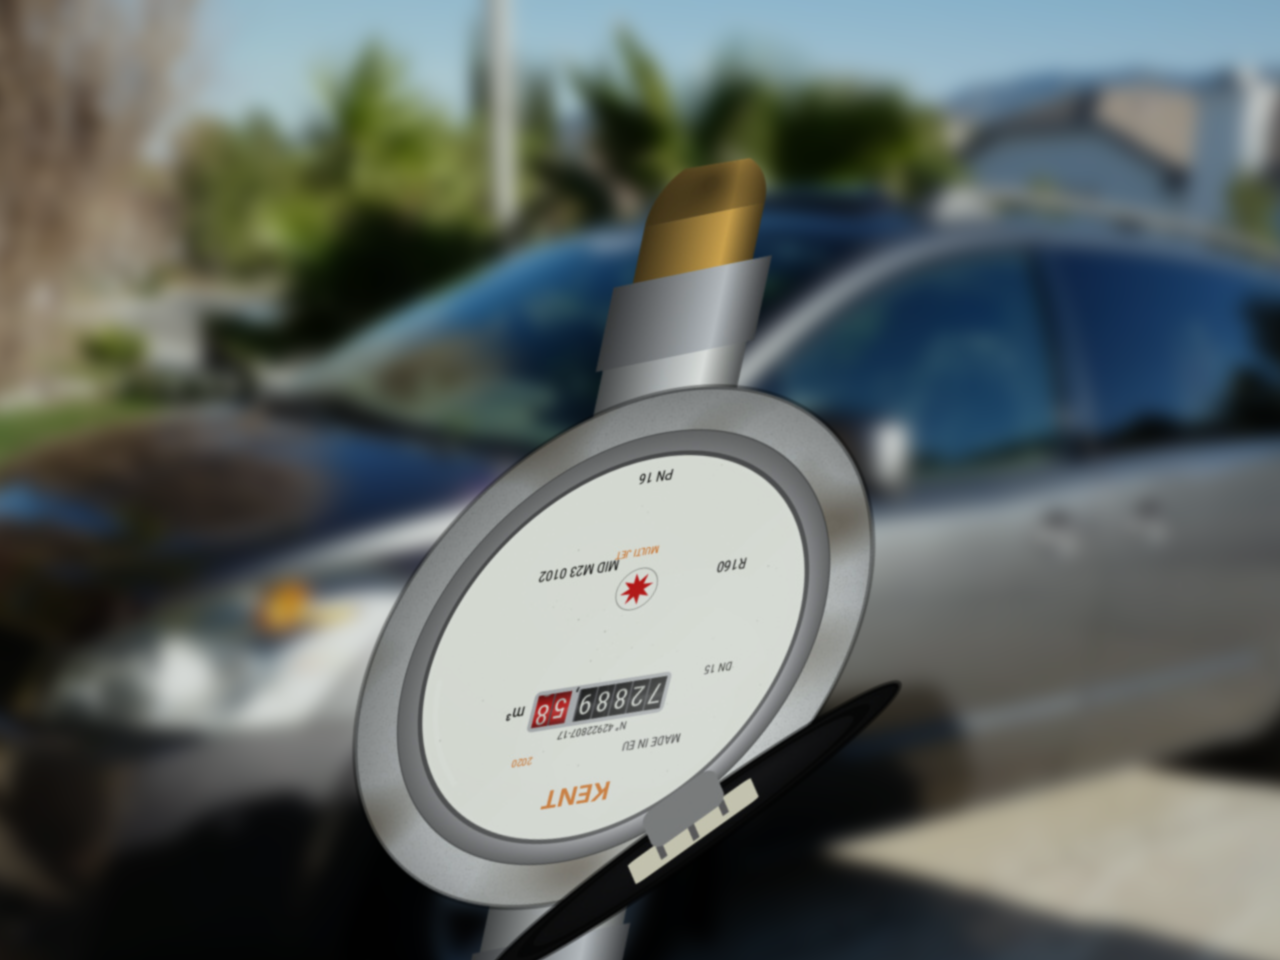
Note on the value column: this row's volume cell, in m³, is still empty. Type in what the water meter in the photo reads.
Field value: 72889.58 m³
